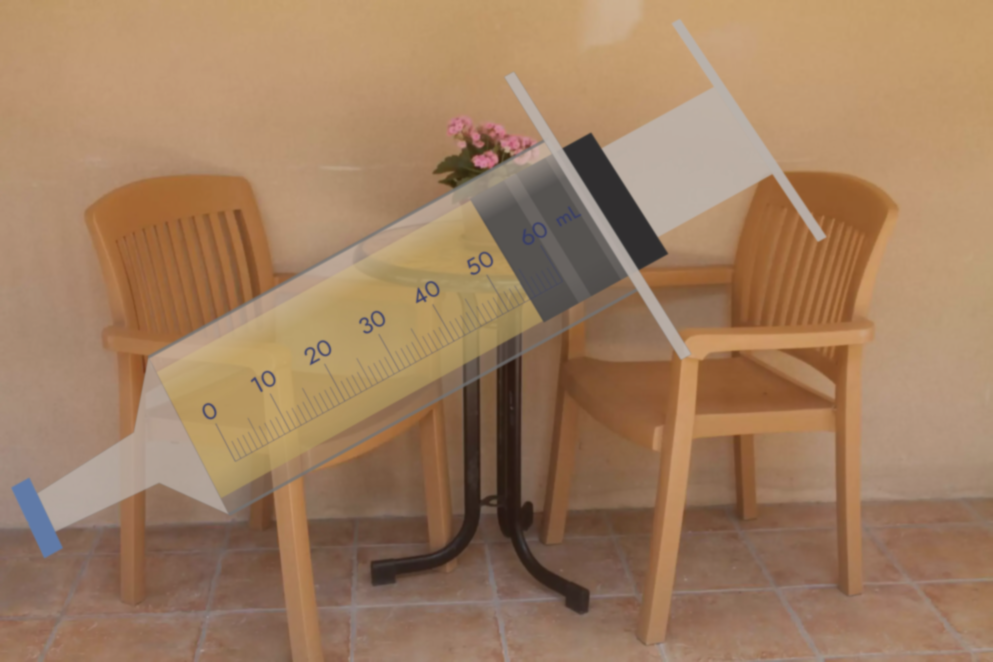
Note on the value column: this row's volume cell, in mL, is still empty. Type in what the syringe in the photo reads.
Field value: 54 mL
